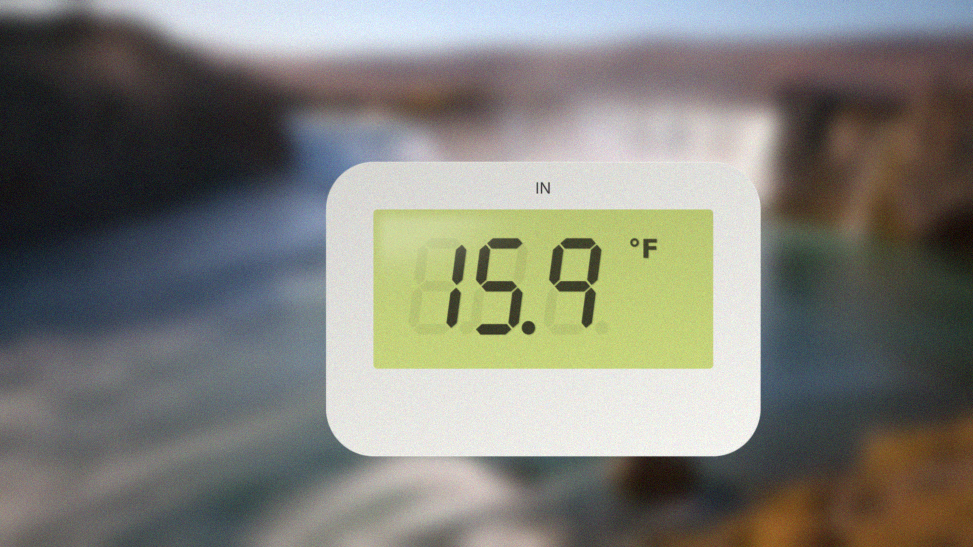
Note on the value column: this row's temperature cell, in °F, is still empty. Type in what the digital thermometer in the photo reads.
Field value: 15.9 °F
